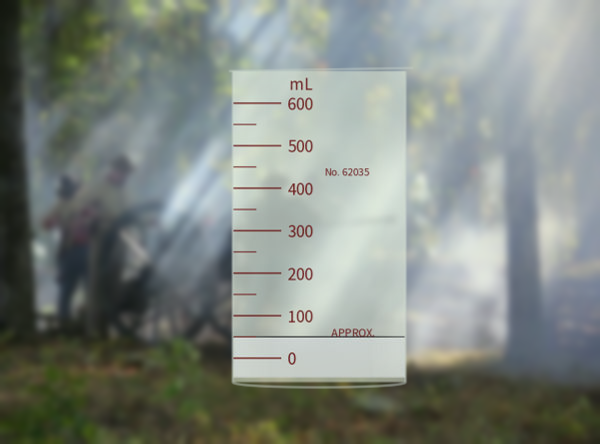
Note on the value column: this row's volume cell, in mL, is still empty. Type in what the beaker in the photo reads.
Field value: 50 mL
